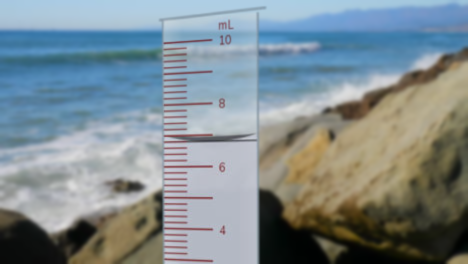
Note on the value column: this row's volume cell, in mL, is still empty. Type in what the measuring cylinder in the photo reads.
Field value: 6.8 mL
